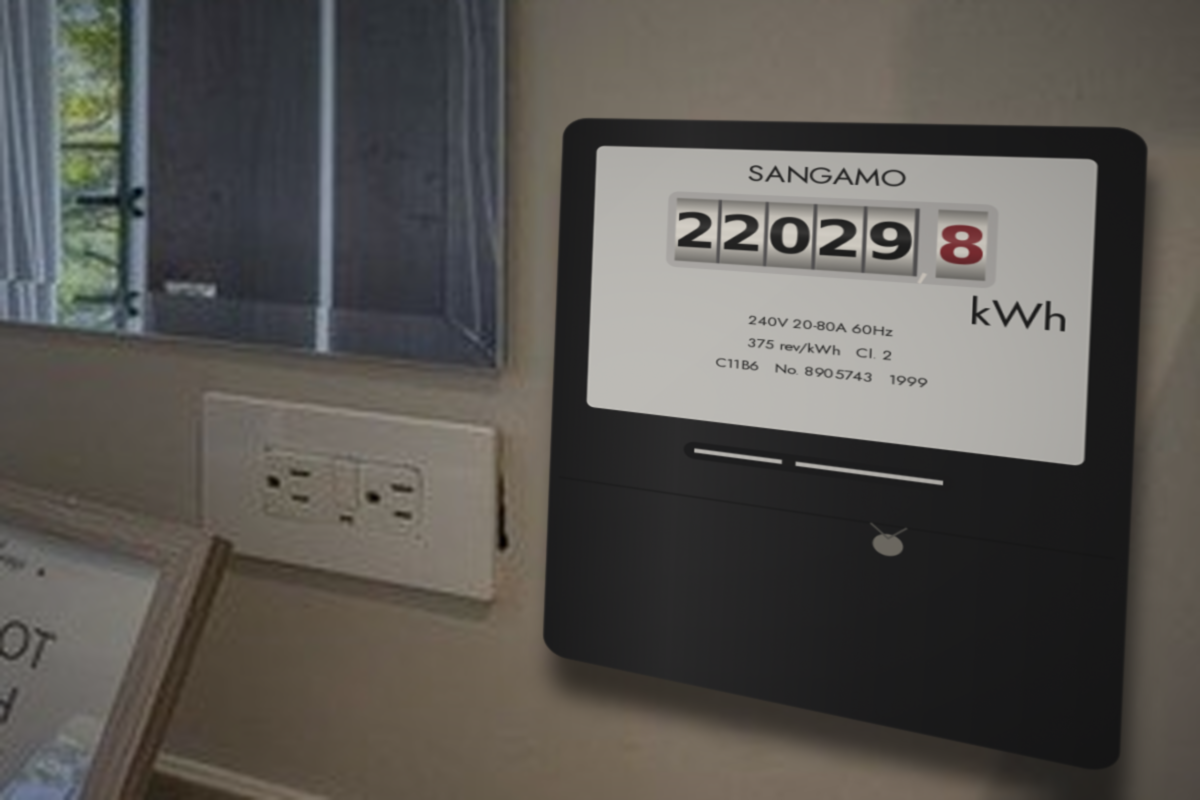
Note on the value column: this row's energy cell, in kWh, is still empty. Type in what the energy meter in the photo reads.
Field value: 22029.8 kWh
